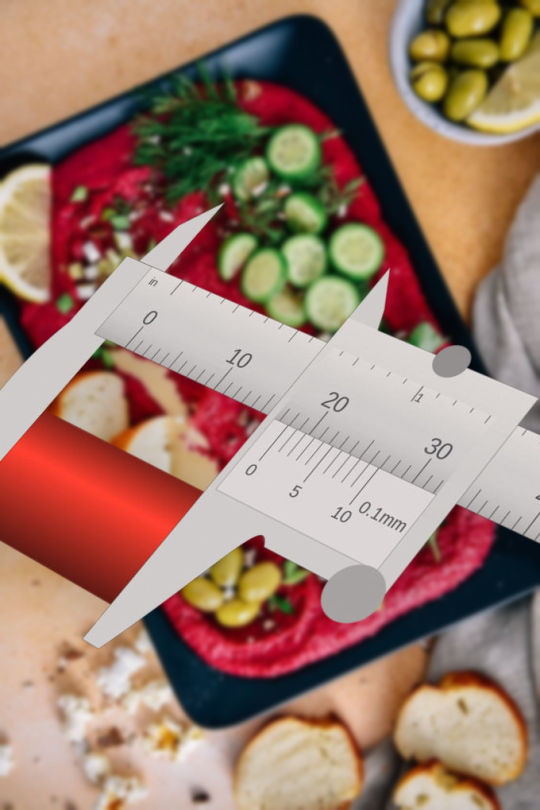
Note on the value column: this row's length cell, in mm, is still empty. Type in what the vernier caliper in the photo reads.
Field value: 17.9 mm
